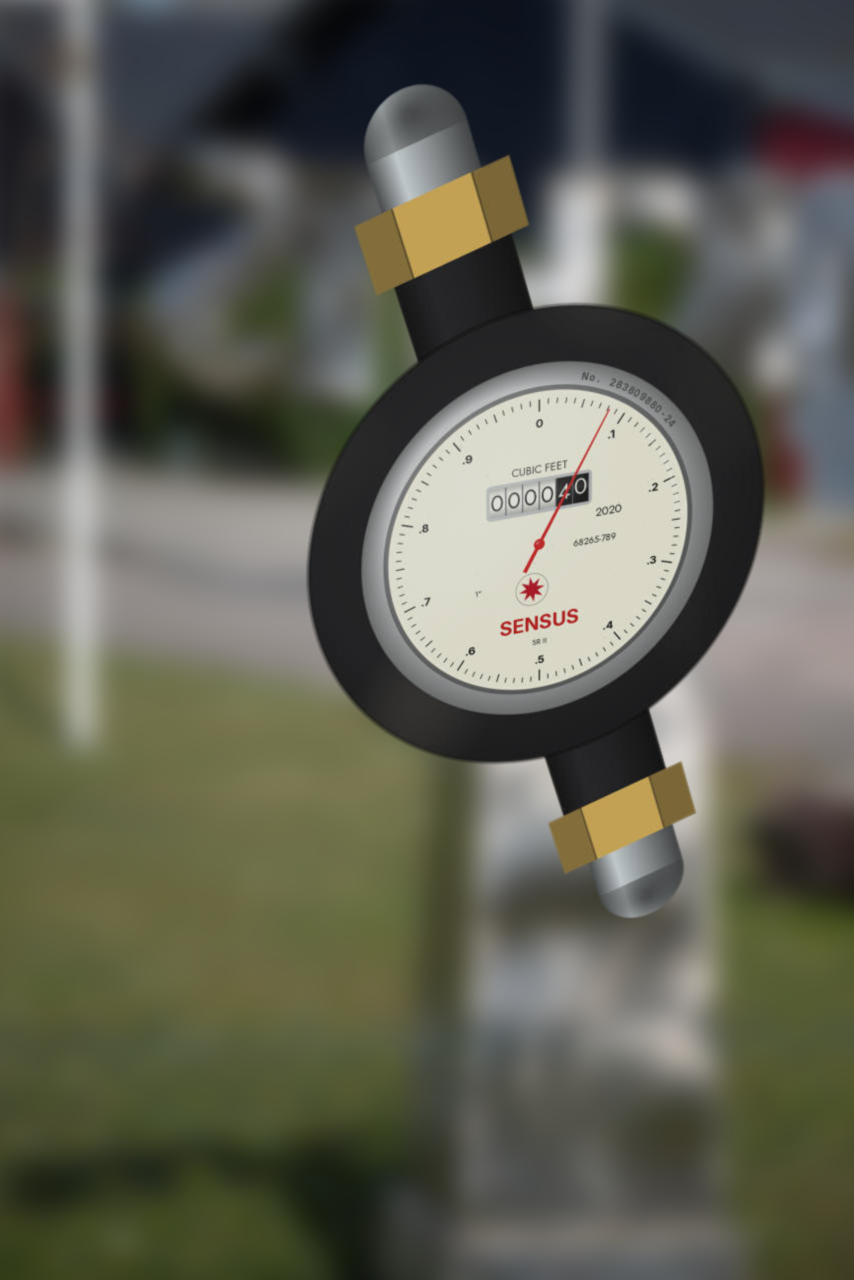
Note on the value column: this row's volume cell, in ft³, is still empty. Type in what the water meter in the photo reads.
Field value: 40.08 ft³
